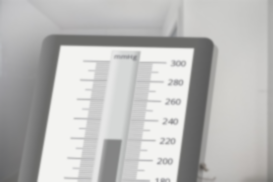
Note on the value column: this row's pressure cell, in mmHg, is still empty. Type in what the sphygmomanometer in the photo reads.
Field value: 220 mmHg
